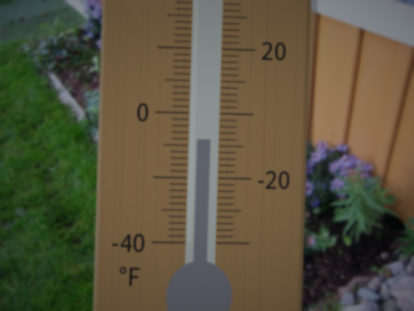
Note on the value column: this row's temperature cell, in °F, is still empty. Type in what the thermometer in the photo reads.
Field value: -8 °F
